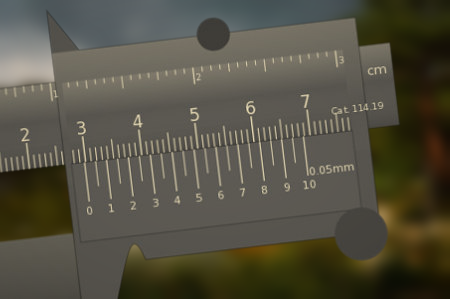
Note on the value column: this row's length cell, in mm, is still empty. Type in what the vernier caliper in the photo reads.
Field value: 29.8 mm
